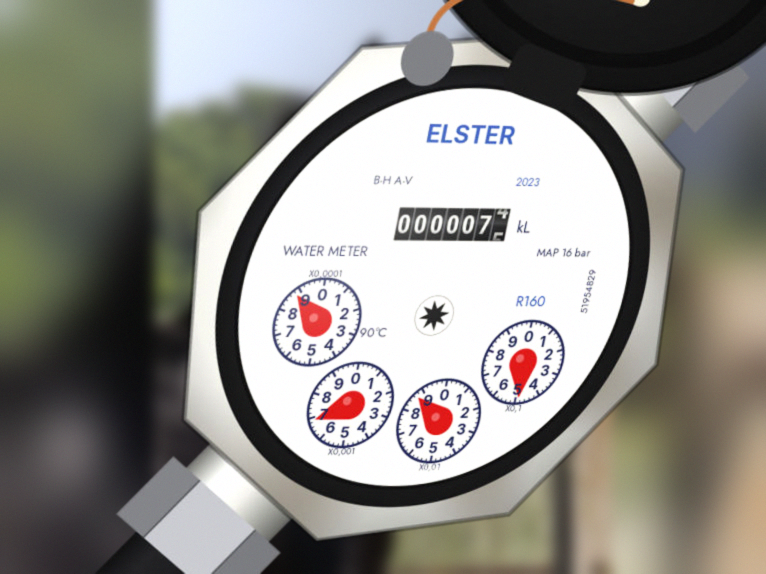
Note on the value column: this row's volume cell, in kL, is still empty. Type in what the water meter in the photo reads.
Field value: 74.4868 kL
